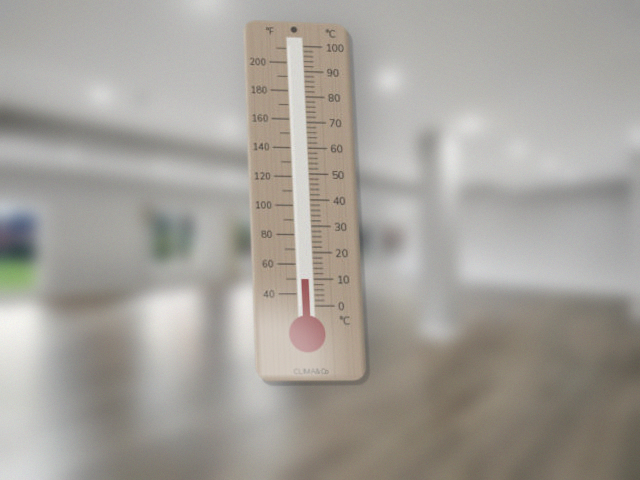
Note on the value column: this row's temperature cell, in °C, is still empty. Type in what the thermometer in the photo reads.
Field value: 10 °C
